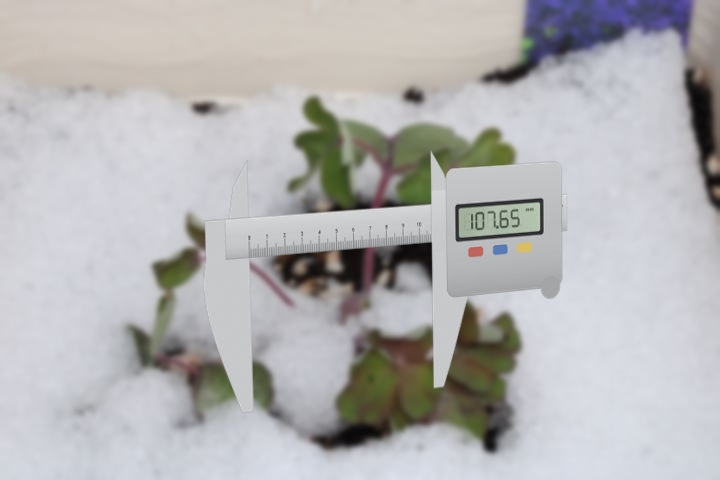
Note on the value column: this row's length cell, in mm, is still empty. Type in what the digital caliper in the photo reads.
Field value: 107.65 mm
